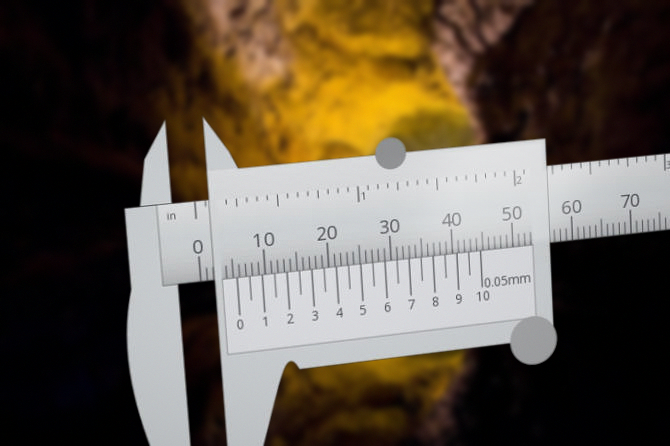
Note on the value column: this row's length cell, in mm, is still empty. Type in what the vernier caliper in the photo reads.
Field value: 5.6 mm
